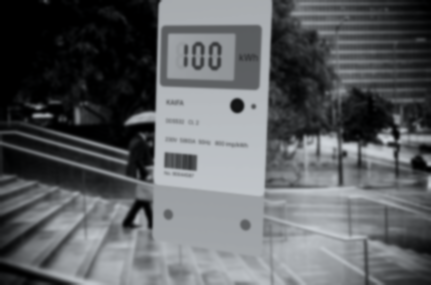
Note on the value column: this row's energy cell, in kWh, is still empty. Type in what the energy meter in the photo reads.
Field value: 100 kWh
